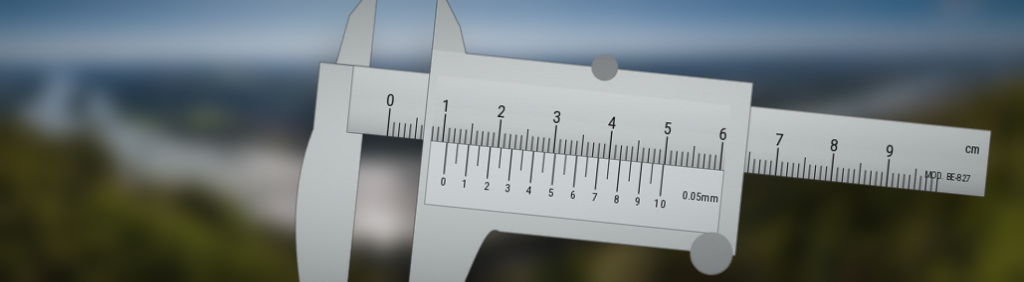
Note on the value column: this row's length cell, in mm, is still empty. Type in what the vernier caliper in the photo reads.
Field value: 10.8 mm
